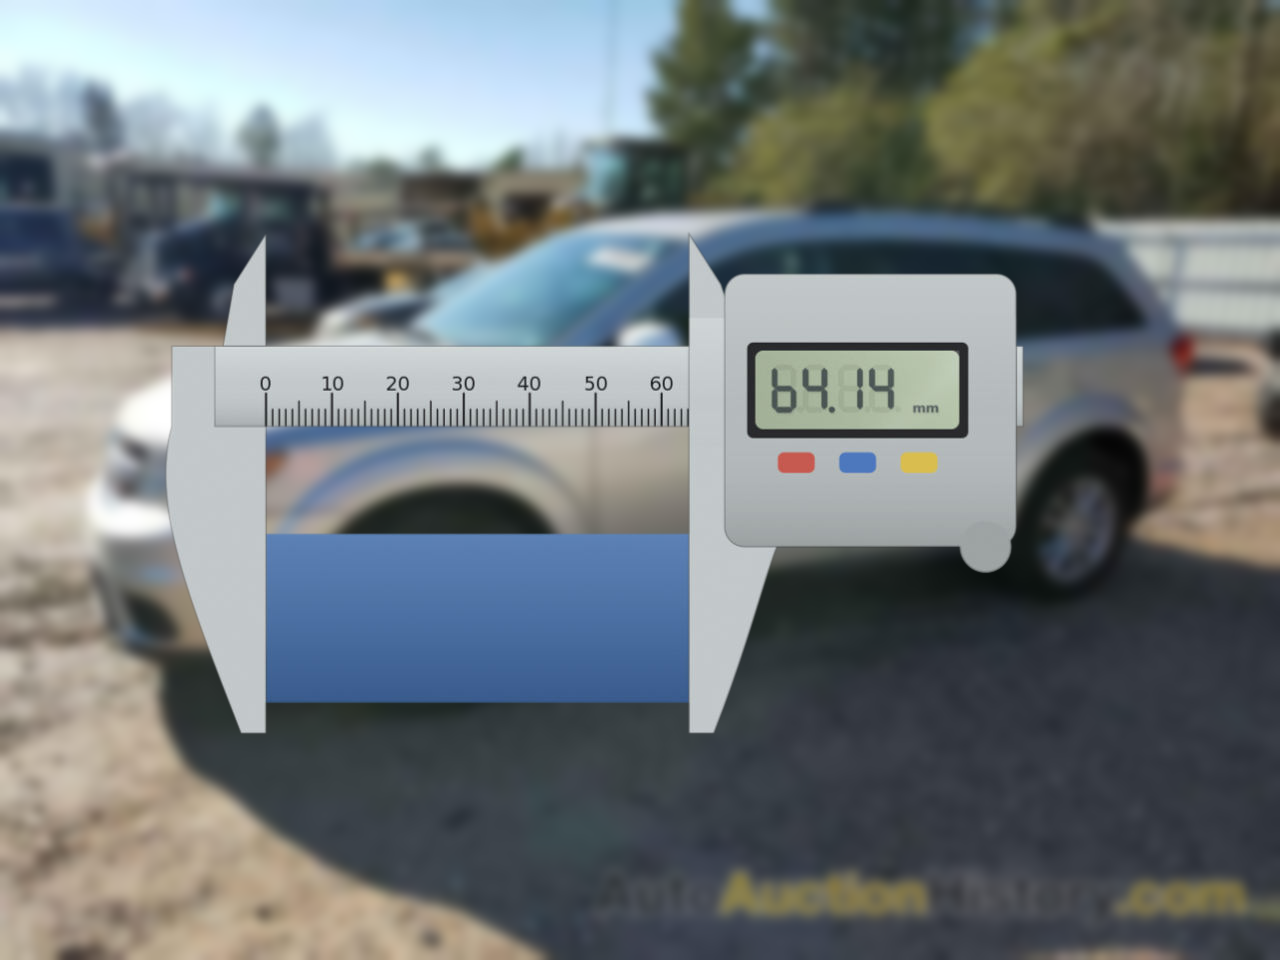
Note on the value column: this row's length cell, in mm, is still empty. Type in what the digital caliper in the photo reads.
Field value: 64.14 mm
